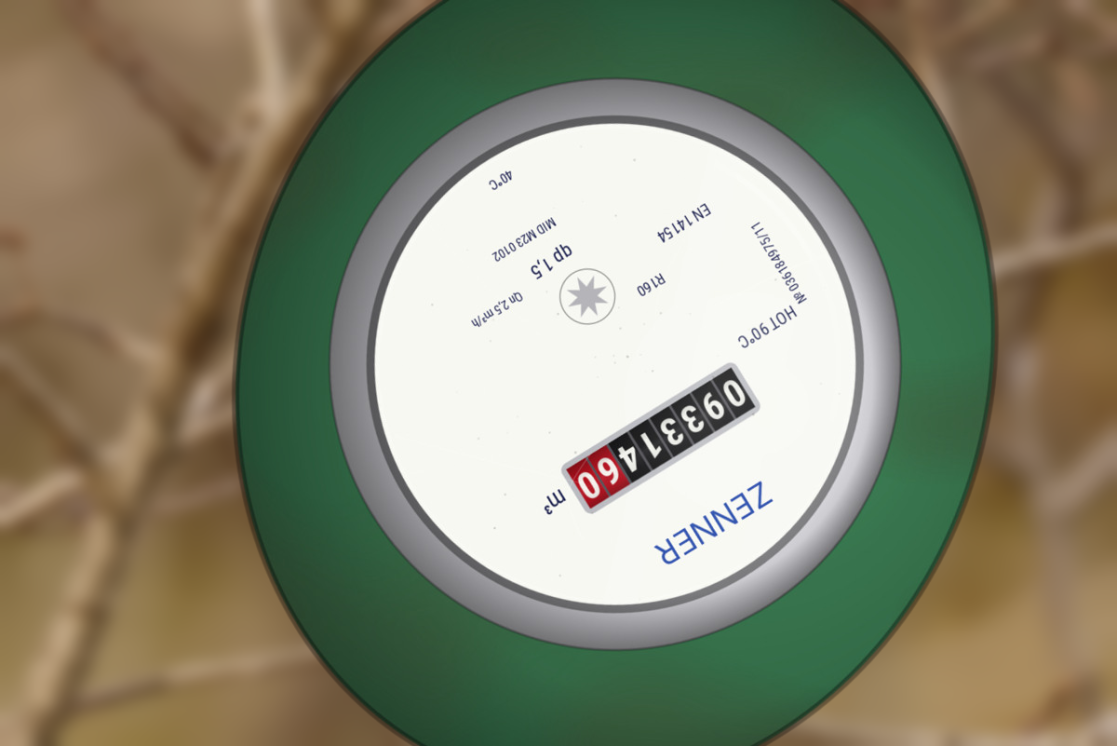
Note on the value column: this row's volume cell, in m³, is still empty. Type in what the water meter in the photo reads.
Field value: 93314.60 m³
